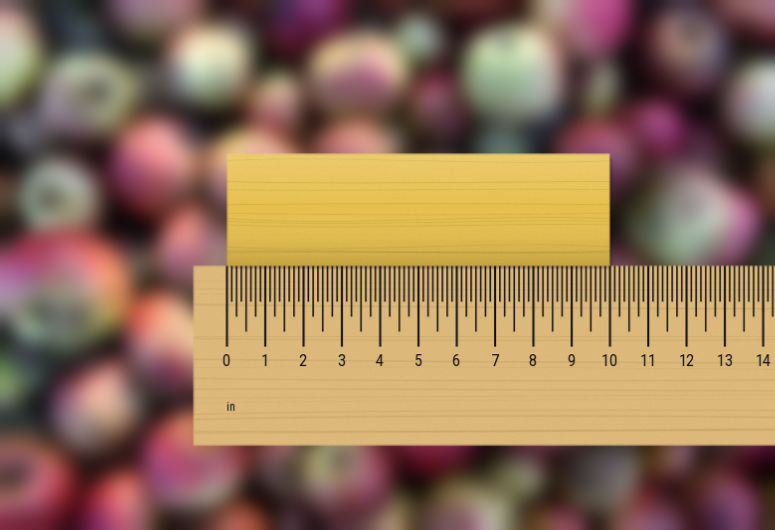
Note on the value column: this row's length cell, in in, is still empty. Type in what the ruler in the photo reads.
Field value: 10 in
